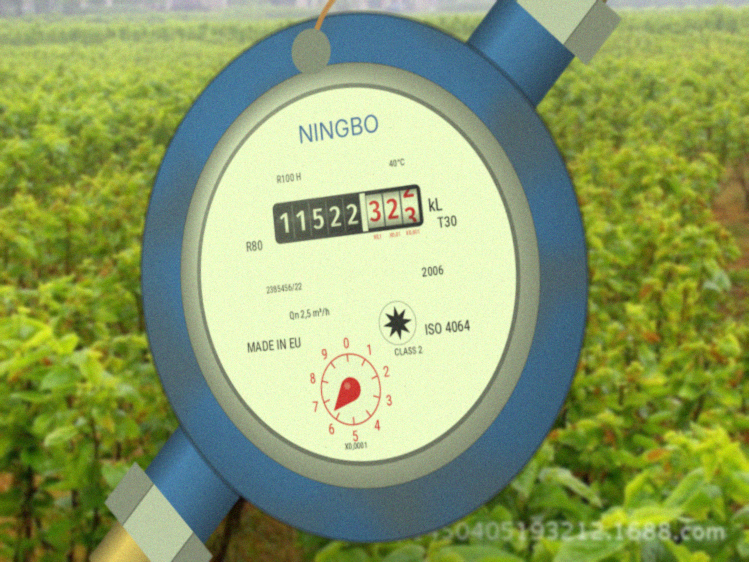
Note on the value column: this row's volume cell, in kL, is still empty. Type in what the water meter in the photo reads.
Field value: 11522.3226 kL
